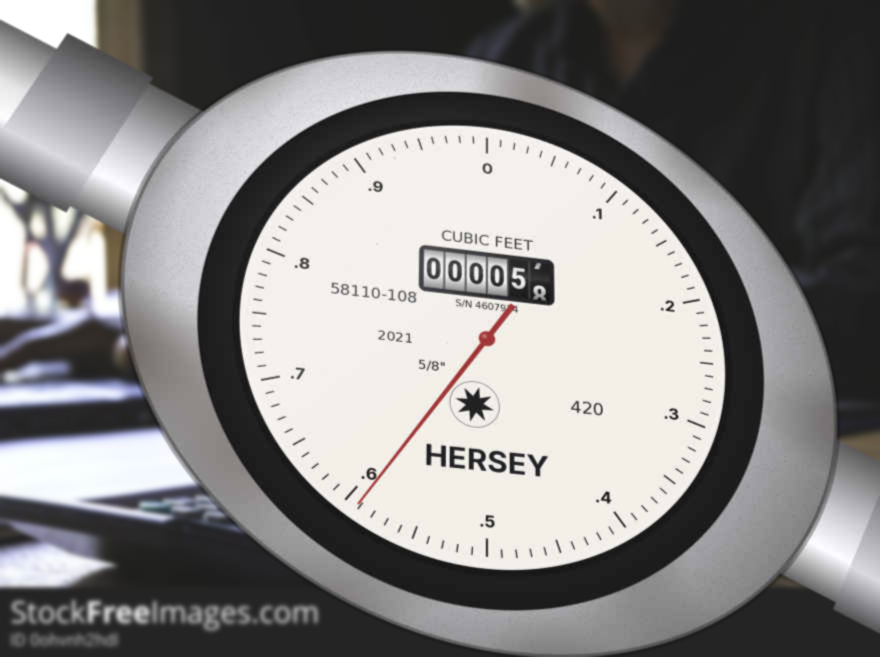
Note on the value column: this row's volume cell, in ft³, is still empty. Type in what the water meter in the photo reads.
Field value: 57.59 ft³
